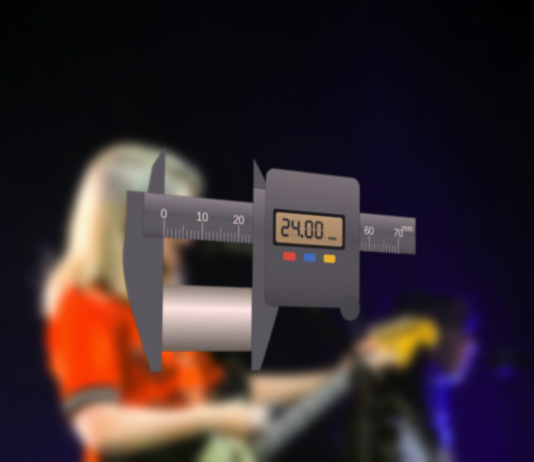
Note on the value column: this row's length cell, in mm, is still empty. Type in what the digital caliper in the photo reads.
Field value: 24.00 mm
